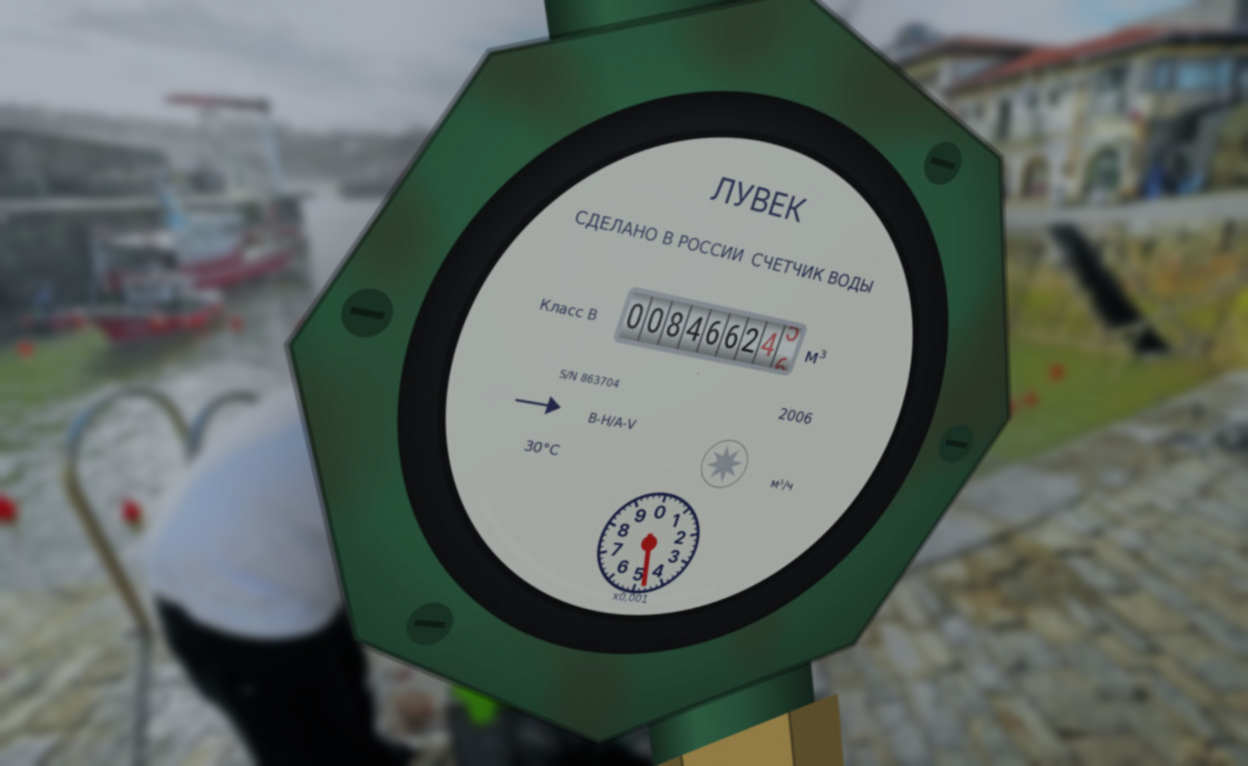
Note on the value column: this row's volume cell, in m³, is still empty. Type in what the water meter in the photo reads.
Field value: 84662.454 m³
